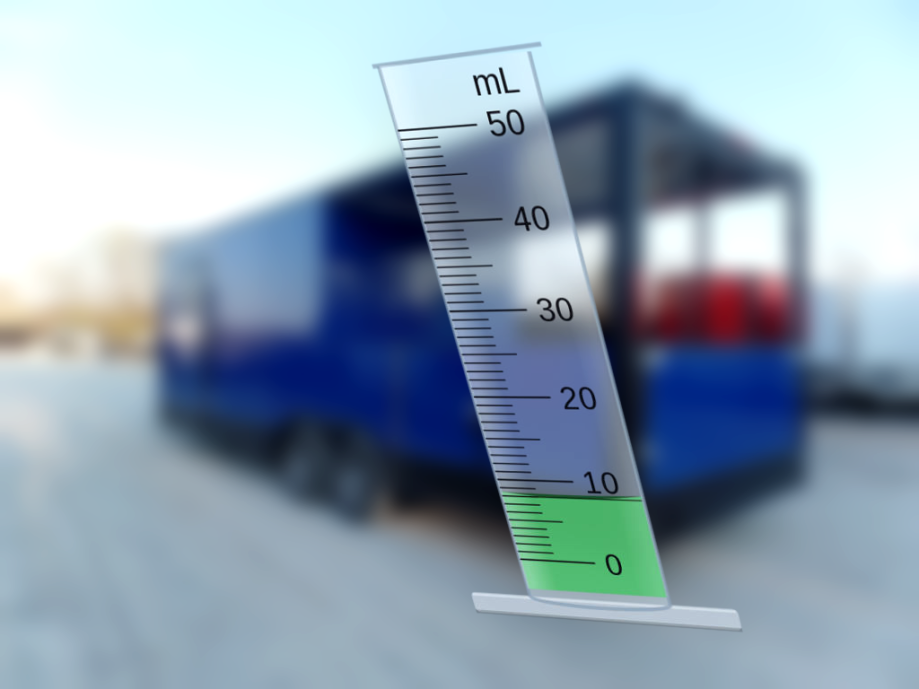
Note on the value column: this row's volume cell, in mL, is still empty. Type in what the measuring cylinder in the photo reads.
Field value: 8 mL
